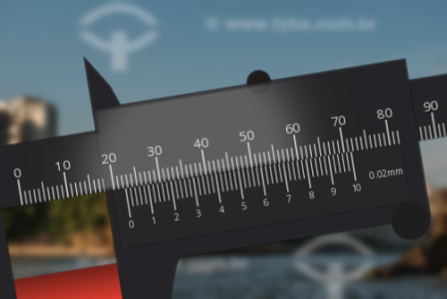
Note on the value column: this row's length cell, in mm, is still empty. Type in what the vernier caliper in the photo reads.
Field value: 22.5 mm
